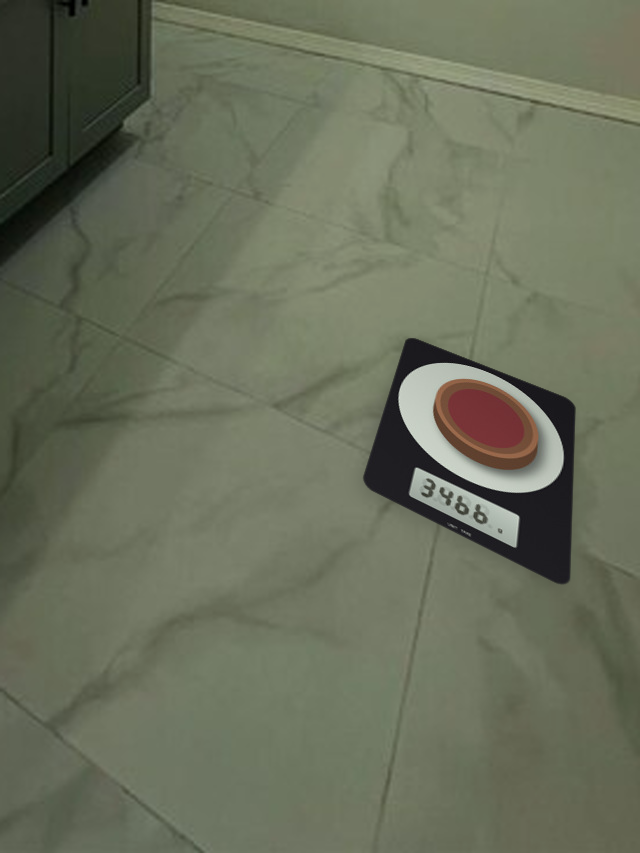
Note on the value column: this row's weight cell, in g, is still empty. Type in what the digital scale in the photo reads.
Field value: 3466 g
